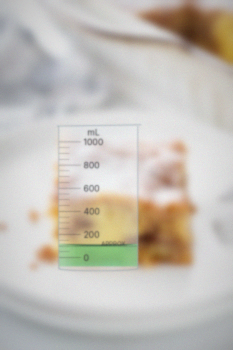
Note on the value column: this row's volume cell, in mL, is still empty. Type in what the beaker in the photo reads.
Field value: 100 mL
